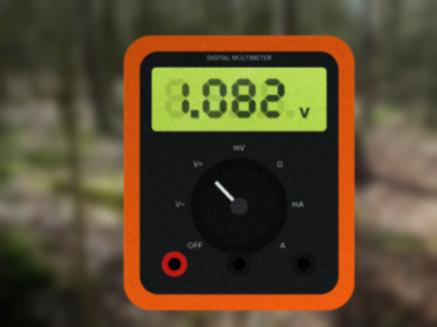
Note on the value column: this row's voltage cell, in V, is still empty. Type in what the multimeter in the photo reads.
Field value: 1.082 V
